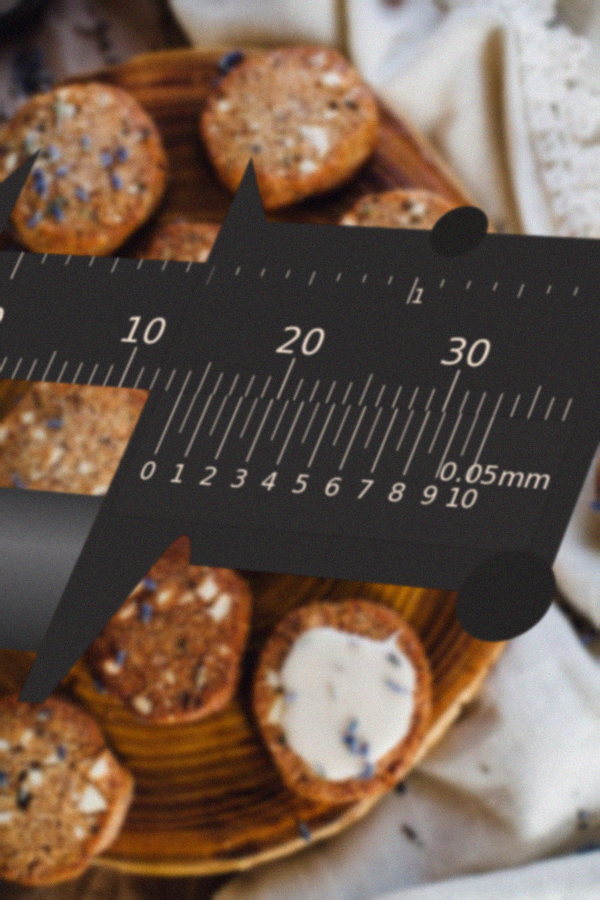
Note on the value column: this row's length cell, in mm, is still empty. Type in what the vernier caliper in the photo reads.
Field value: 14.0 mm
